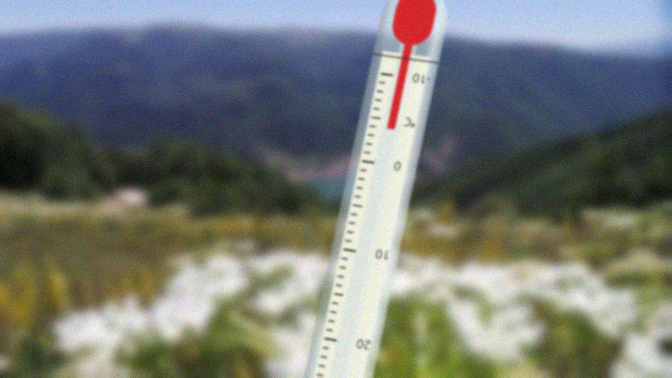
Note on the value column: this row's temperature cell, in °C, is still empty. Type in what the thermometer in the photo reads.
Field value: -4 °C
